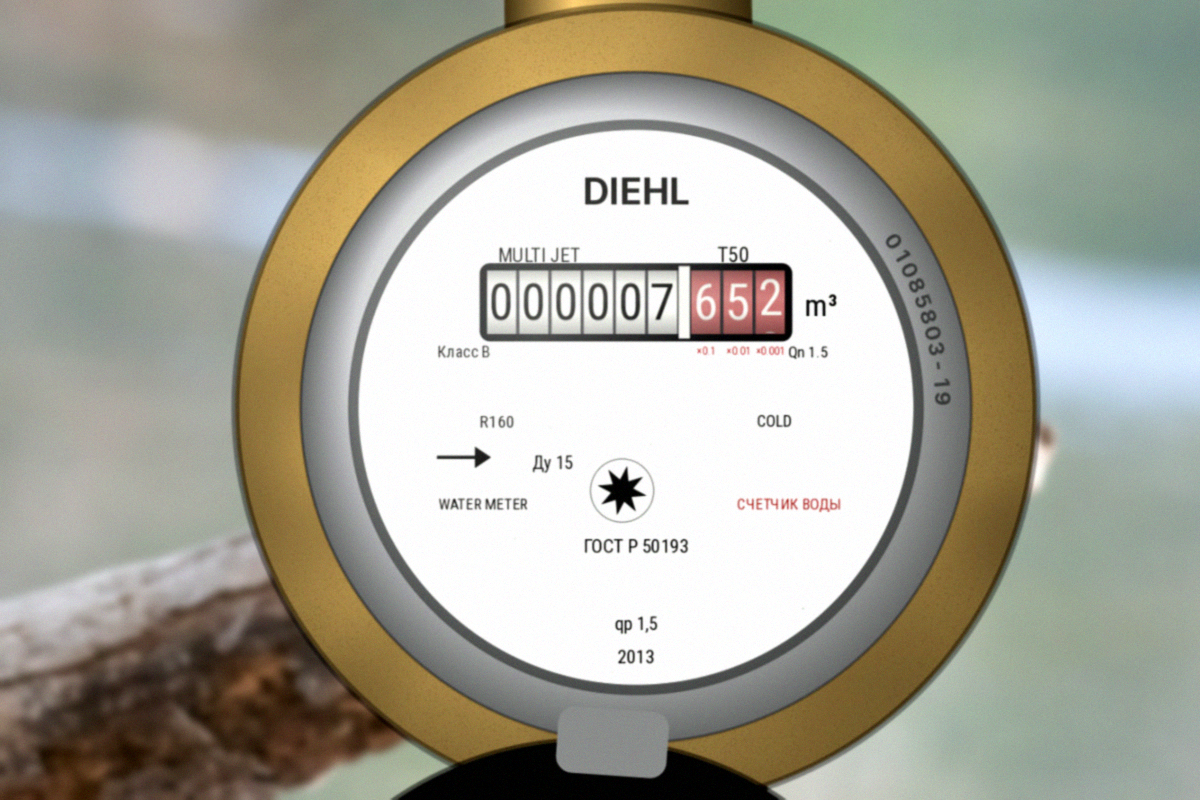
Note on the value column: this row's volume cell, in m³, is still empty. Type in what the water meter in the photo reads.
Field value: 7.652 m³
